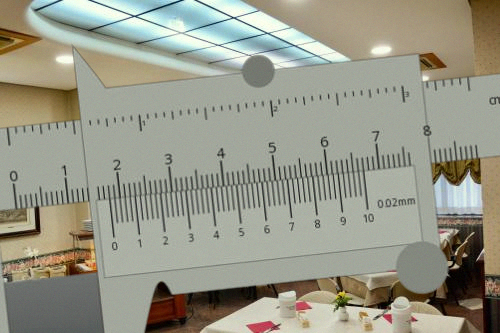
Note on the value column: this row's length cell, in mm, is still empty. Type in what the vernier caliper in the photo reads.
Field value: 18.0 mm
